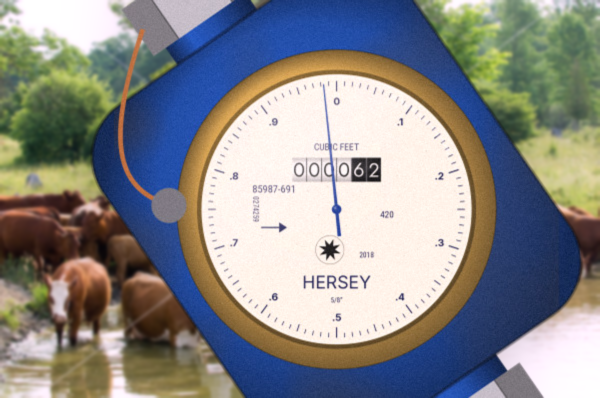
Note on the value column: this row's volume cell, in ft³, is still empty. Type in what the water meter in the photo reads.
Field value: 61.98 ft³
